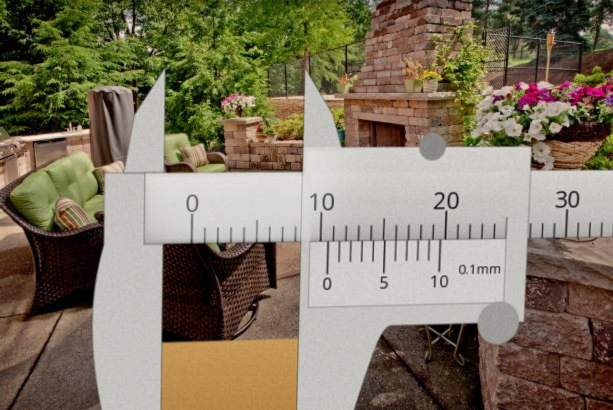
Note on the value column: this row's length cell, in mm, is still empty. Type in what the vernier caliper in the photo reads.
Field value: 10.6 mm
